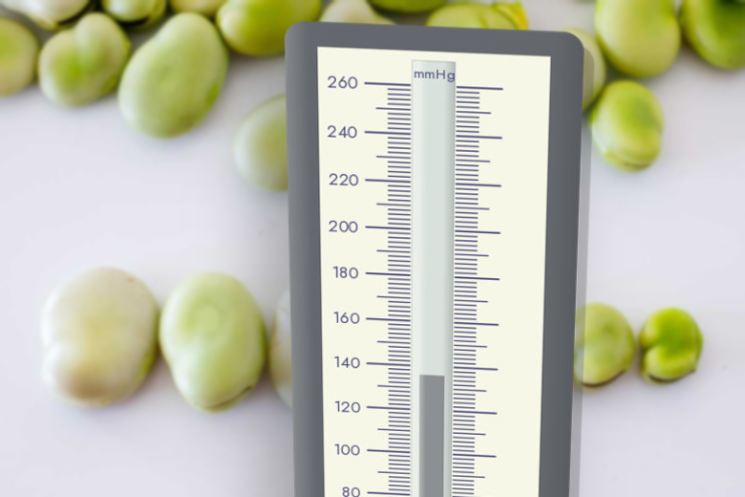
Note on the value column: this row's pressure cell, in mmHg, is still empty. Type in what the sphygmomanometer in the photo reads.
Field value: 136 mmHg
